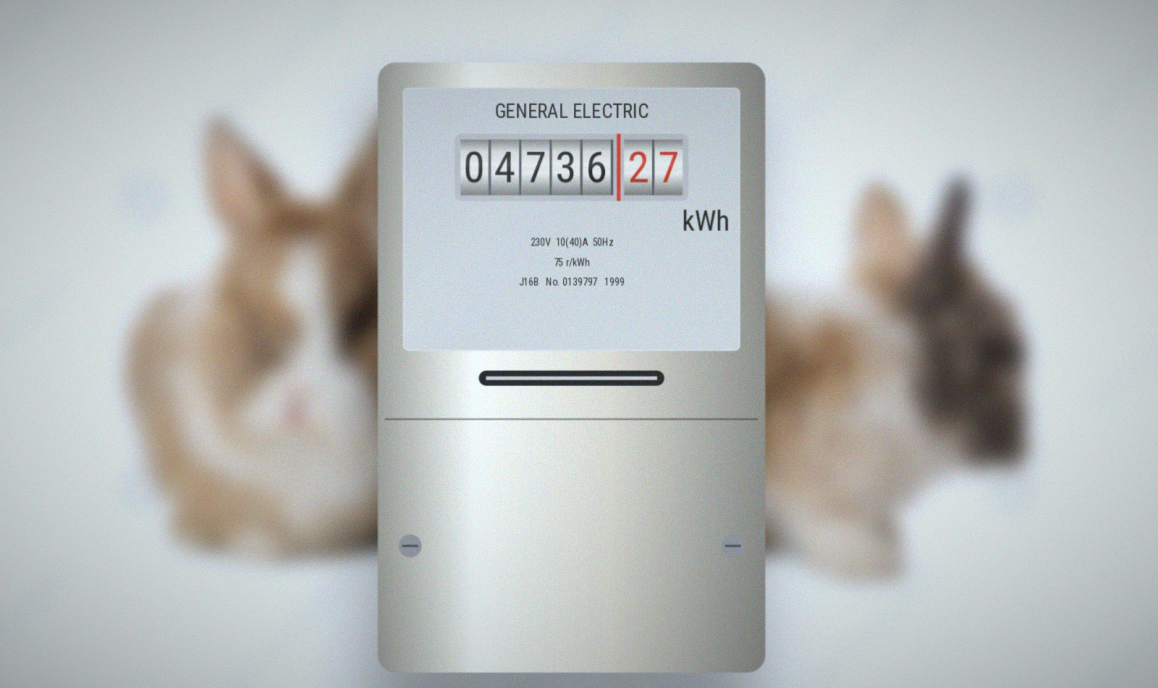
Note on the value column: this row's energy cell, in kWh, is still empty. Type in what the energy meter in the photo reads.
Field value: 4736.27 kWh
